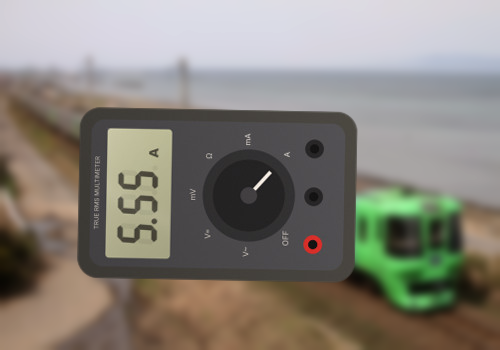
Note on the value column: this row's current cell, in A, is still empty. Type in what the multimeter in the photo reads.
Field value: 5.55 A
